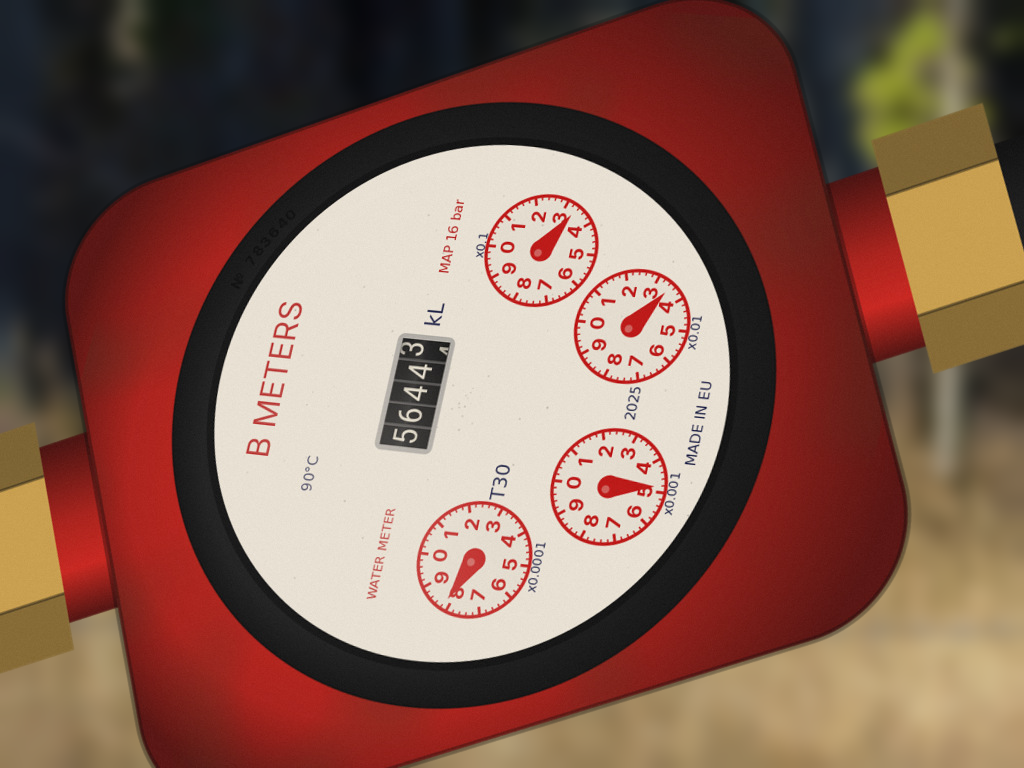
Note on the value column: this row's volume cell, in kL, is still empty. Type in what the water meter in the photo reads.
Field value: 56443.3348 kL
